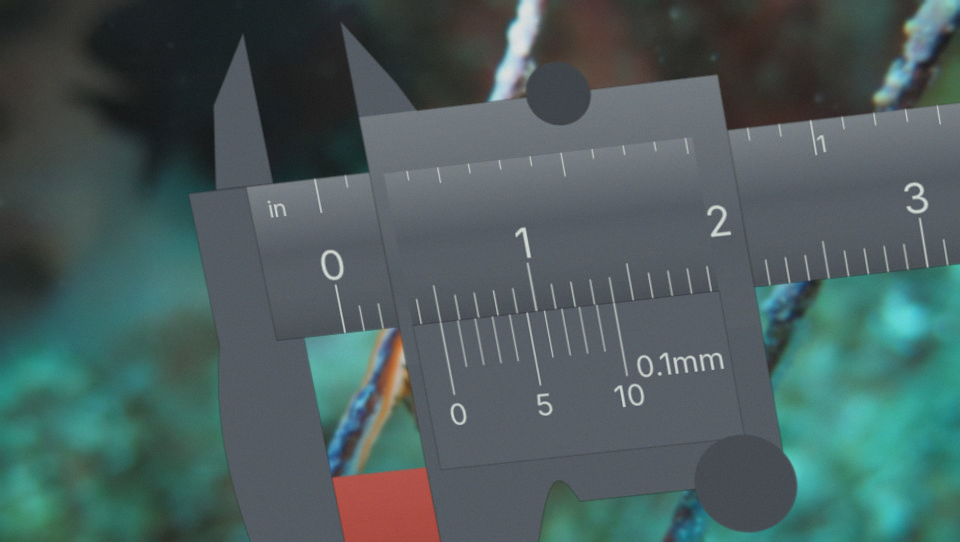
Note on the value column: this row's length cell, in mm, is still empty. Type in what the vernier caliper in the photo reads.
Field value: 5.0 mm
